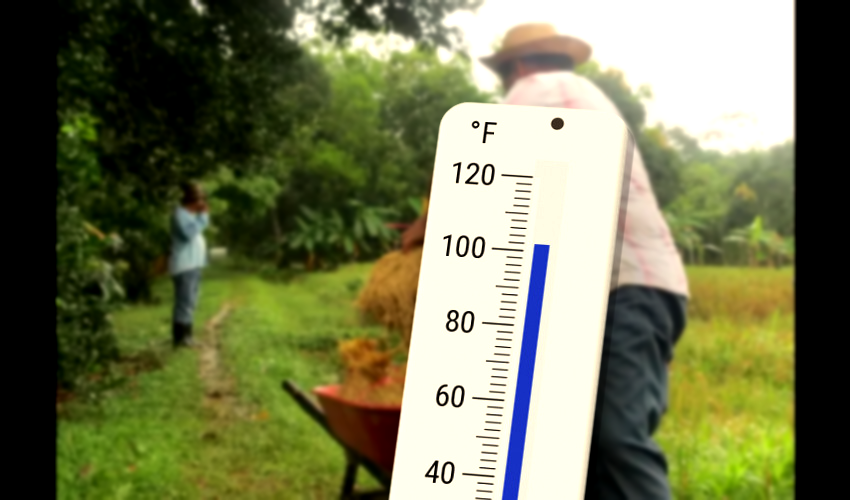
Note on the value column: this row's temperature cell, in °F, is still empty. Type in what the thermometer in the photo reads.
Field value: 102 °F
